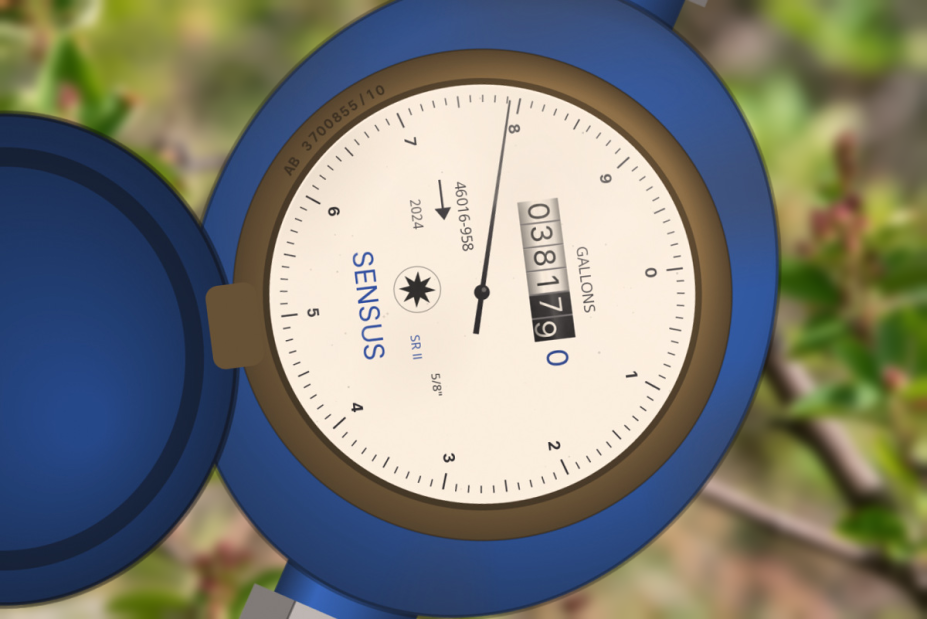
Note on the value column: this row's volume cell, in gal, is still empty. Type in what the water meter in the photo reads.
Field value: 381787.9 gal
